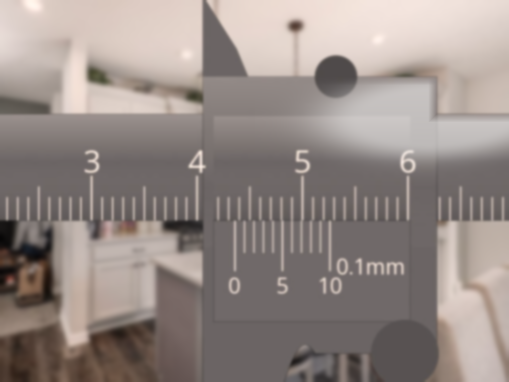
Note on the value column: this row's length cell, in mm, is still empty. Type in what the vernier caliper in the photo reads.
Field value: 43.6 mm
